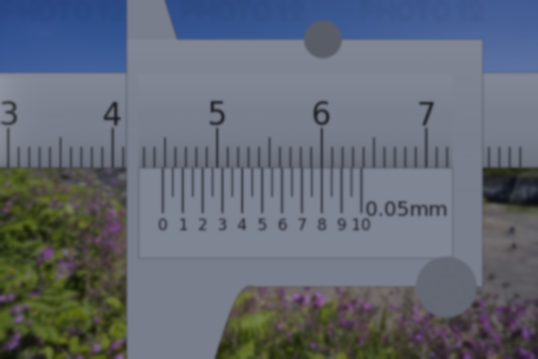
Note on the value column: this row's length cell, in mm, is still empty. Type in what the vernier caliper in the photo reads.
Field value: 44.8 mm
